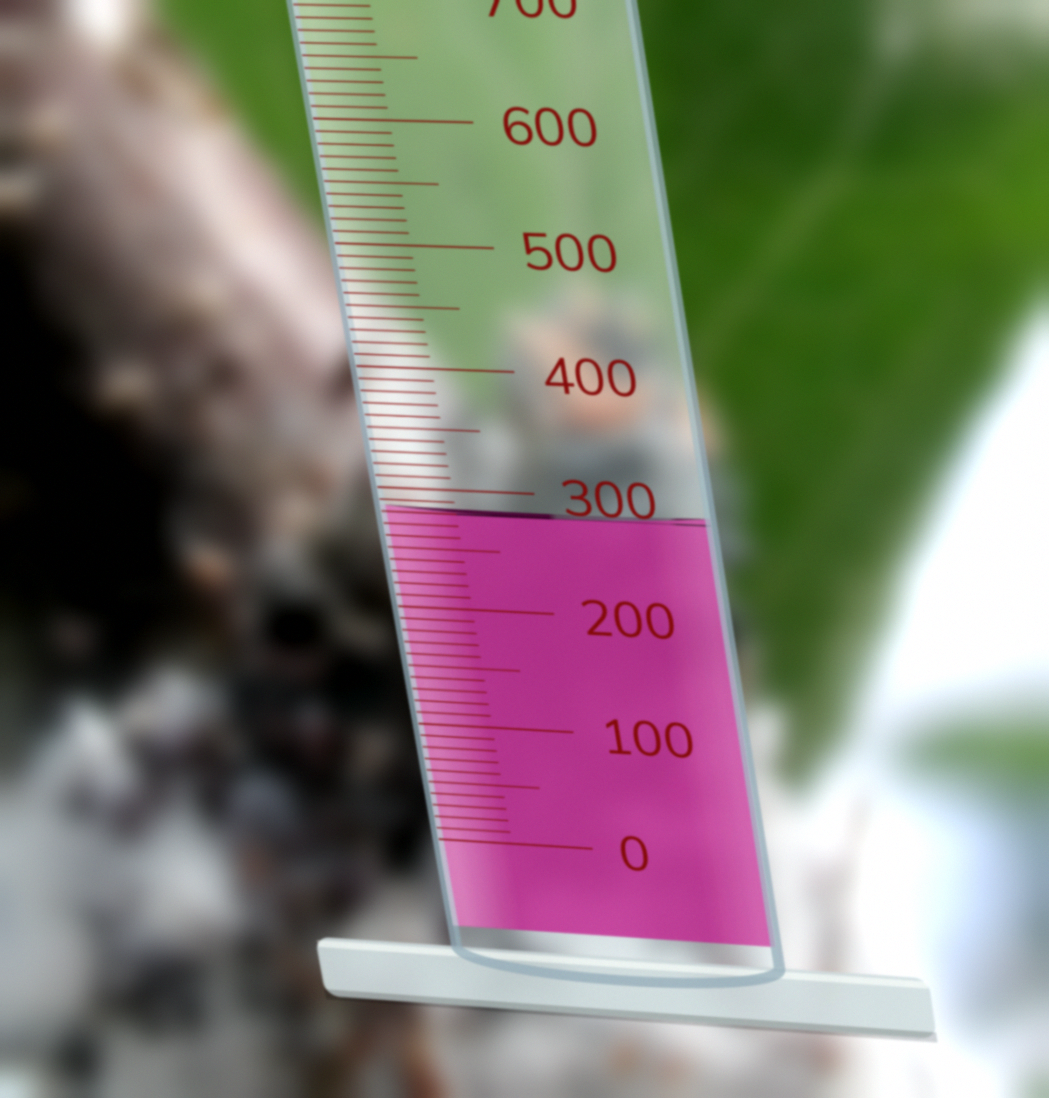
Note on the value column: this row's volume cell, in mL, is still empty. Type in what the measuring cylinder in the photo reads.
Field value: 280 mL
